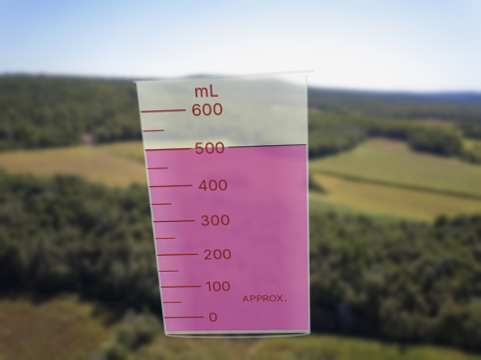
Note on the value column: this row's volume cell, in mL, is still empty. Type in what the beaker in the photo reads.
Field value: 500 mL
